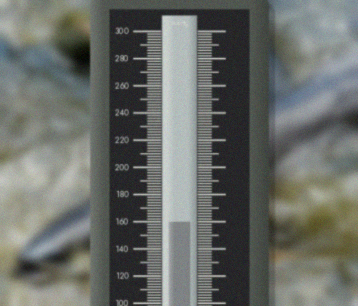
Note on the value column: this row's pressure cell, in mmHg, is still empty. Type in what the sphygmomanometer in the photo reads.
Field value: 160 mmHg
